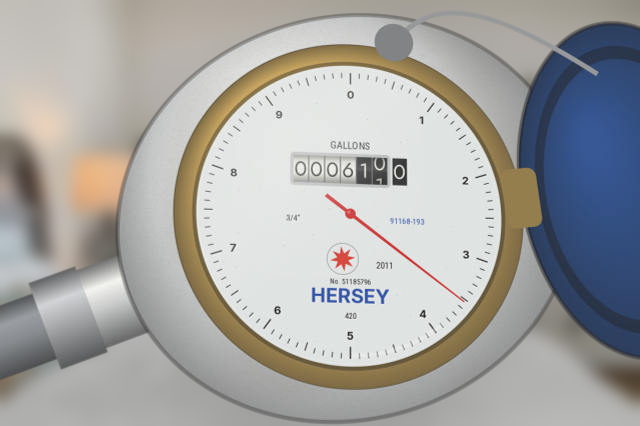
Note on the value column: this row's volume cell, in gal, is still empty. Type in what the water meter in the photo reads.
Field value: 6103.5 gal
